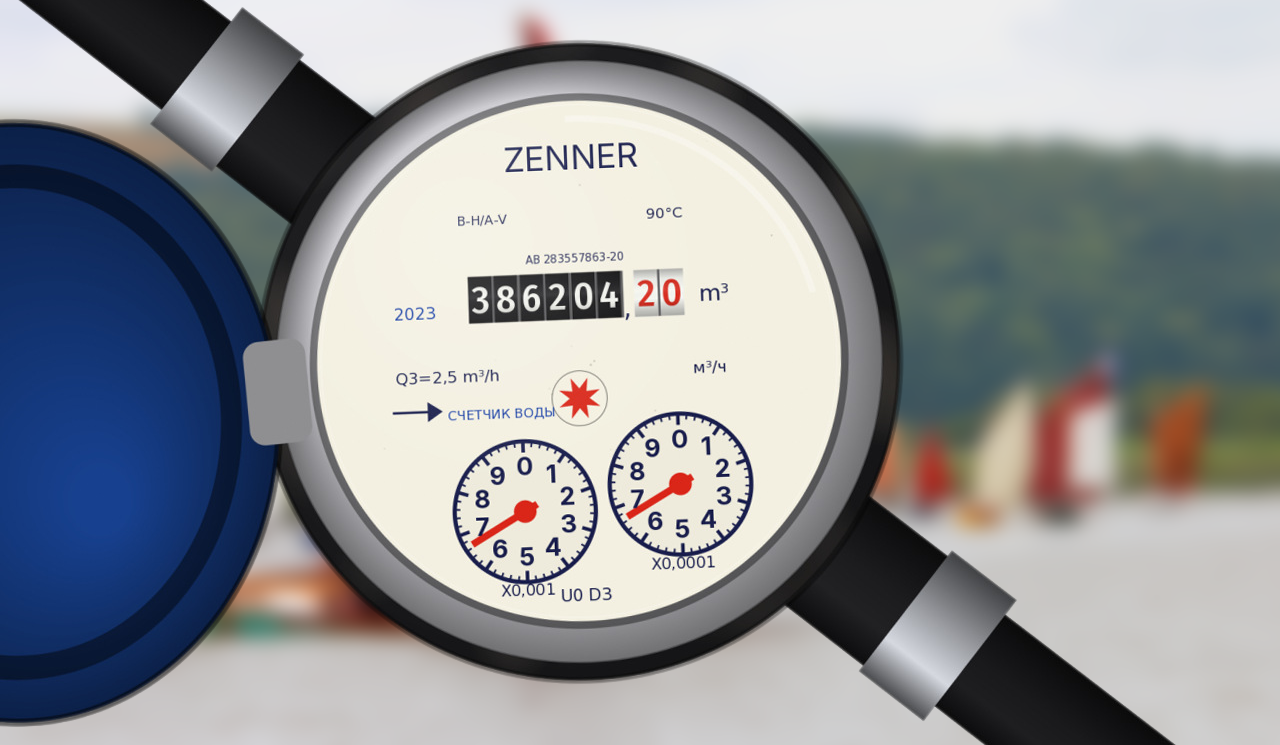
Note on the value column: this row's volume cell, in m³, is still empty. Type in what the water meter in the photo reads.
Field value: 386204.2066 m³
